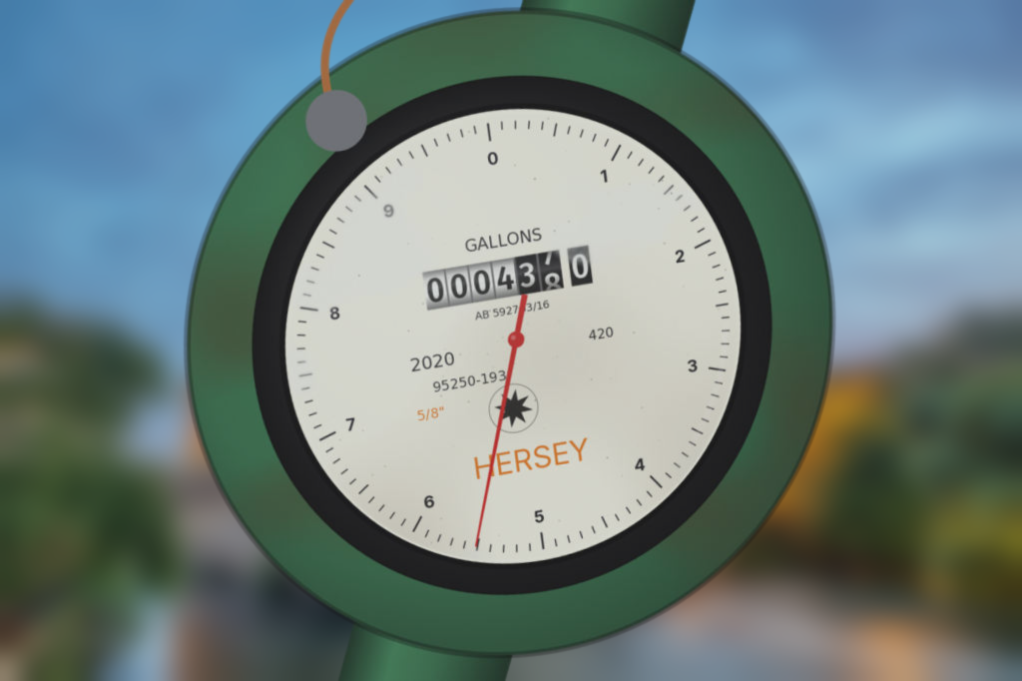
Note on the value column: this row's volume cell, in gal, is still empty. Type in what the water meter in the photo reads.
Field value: 4375.5 gal
